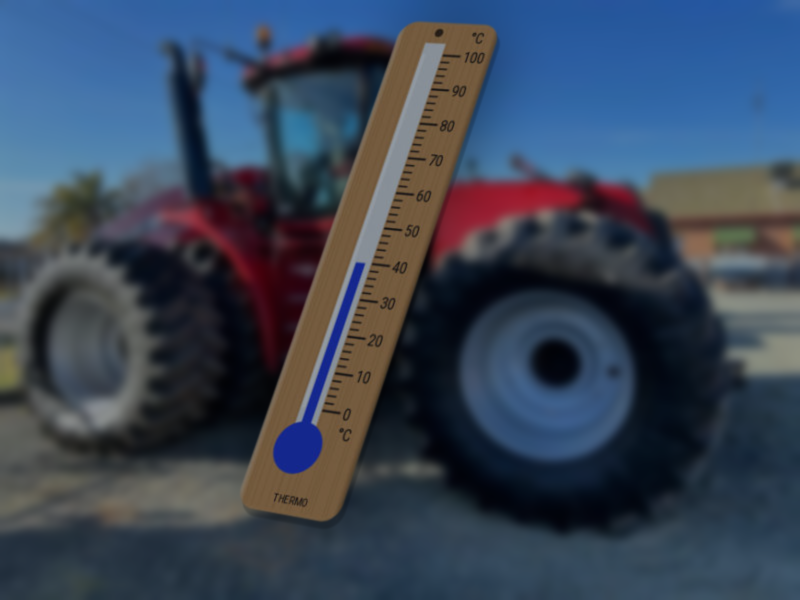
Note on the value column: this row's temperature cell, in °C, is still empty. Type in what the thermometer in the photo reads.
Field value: 40 °C
